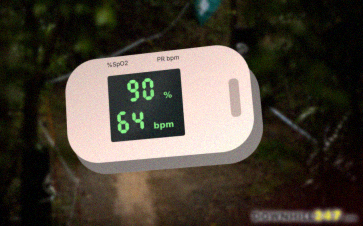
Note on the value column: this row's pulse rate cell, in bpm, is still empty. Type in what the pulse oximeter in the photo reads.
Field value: 64 bpm
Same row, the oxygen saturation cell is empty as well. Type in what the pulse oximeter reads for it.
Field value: 90 %
